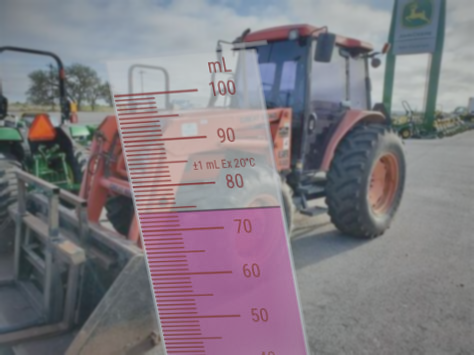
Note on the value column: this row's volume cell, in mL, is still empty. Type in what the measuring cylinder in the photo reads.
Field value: 74 mL
